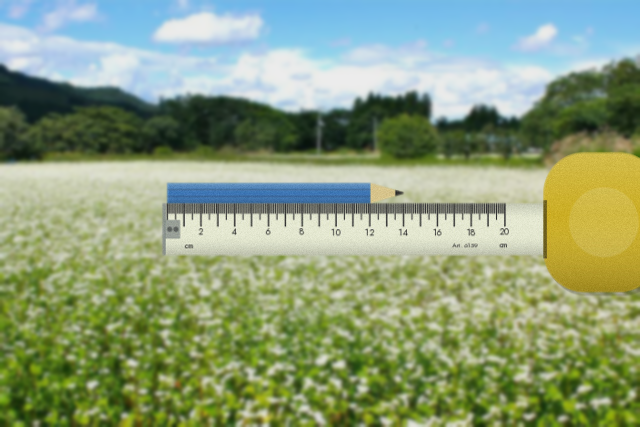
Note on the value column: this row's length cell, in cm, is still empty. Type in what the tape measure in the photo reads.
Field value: 14 cm
